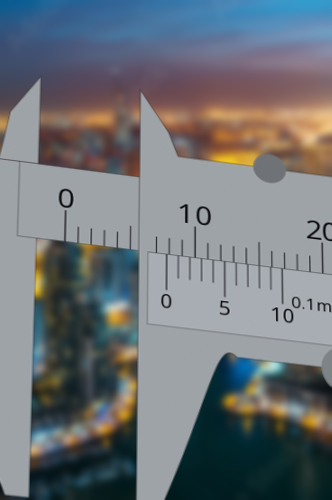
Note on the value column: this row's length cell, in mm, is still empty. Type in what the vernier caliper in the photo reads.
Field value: 7.8 mm
